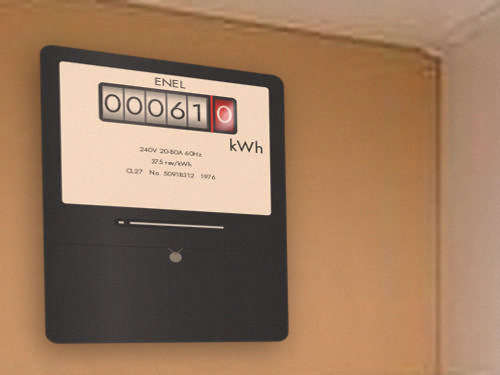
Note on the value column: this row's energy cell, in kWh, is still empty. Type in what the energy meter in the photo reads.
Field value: 61.0 kWh
